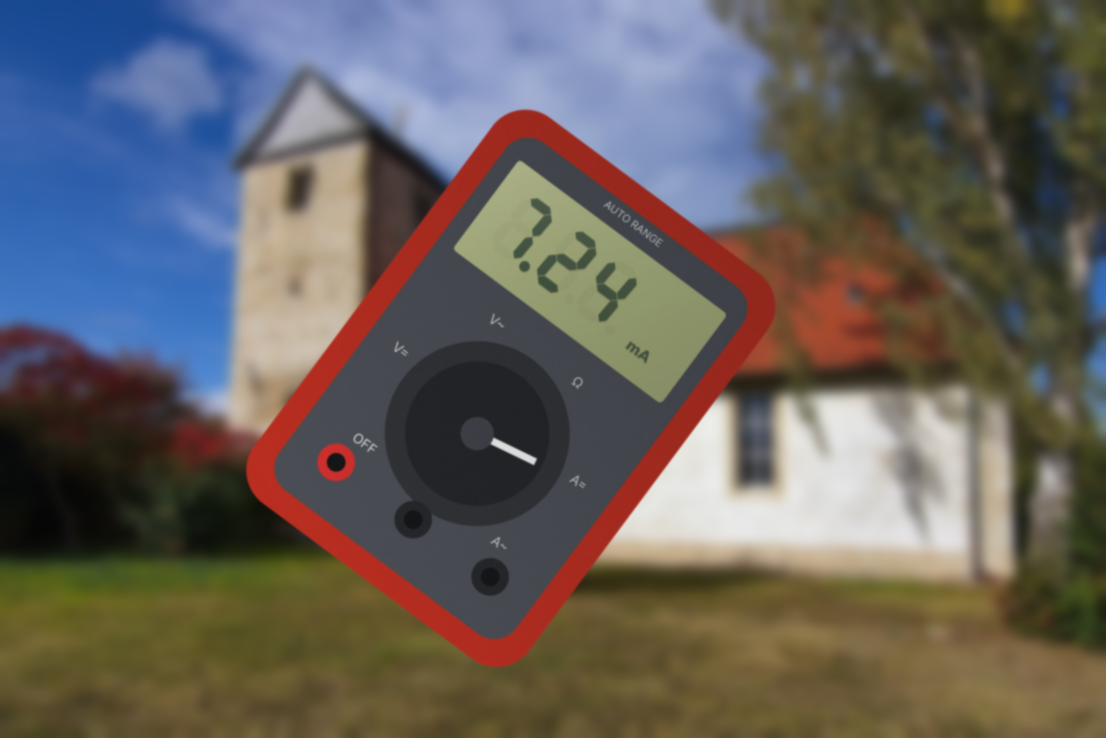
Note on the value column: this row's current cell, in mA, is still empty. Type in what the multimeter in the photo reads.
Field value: 7.24 mA
